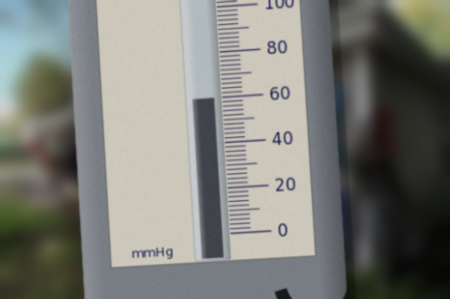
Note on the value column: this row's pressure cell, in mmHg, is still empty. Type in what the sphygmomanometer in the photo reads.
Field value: 60 mmHg
